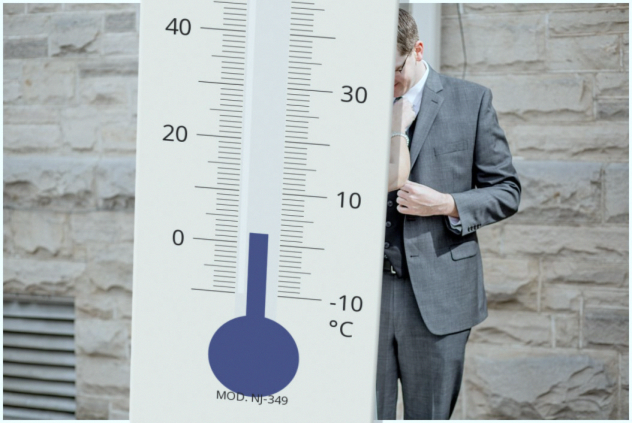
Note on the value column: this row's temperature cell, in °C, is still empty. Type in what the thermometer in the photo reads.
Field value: 2 °C
